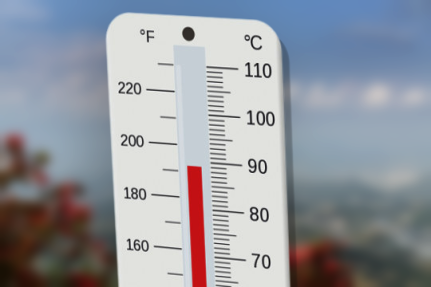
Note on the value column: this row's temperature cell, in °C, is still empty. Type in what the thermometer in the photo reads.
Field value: 89 °C
